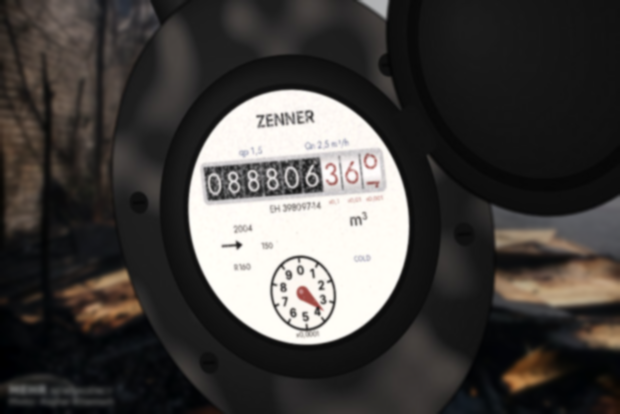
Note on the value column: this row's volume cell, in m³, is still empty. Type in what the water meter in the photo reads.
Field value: 88806.3663 m³
